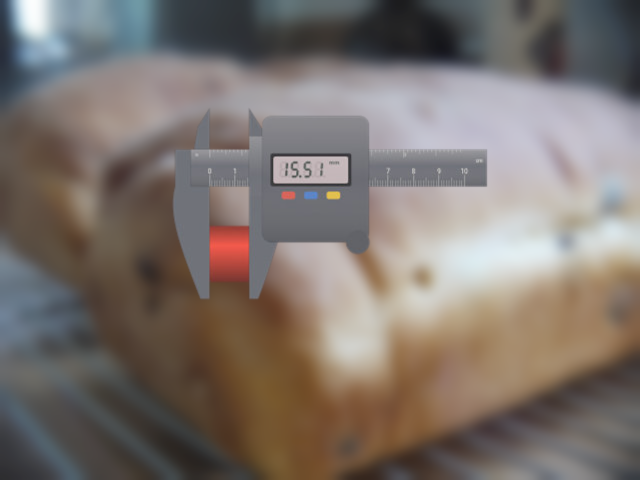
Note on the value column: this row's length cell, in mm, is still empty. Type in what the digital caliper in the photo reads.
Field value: 15.51 mm
